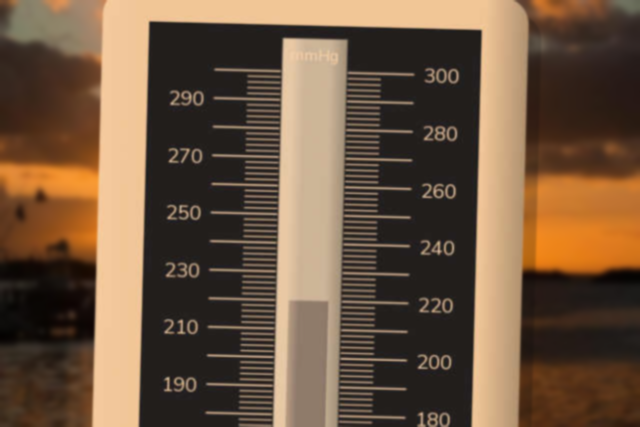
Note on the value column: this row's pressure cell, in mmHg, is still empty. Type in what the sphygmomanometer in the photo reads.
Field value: 220 mmHg
